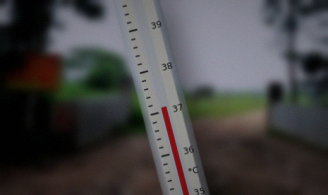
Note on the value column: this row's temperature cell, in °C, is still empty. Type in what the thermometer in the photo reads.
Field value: 37.1 °C
